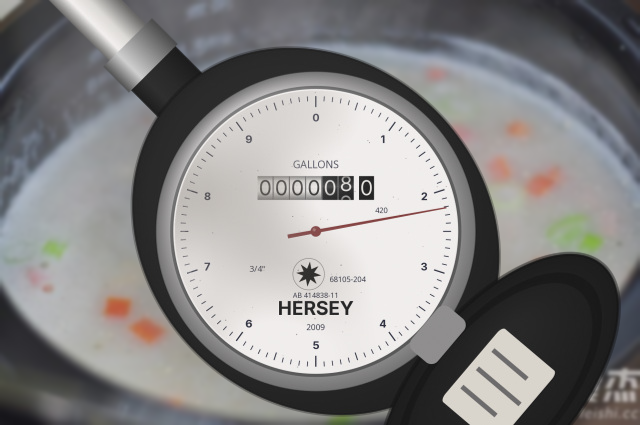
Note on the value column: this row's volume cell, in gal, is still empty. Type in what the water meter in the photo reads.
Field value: 82.2 gal
